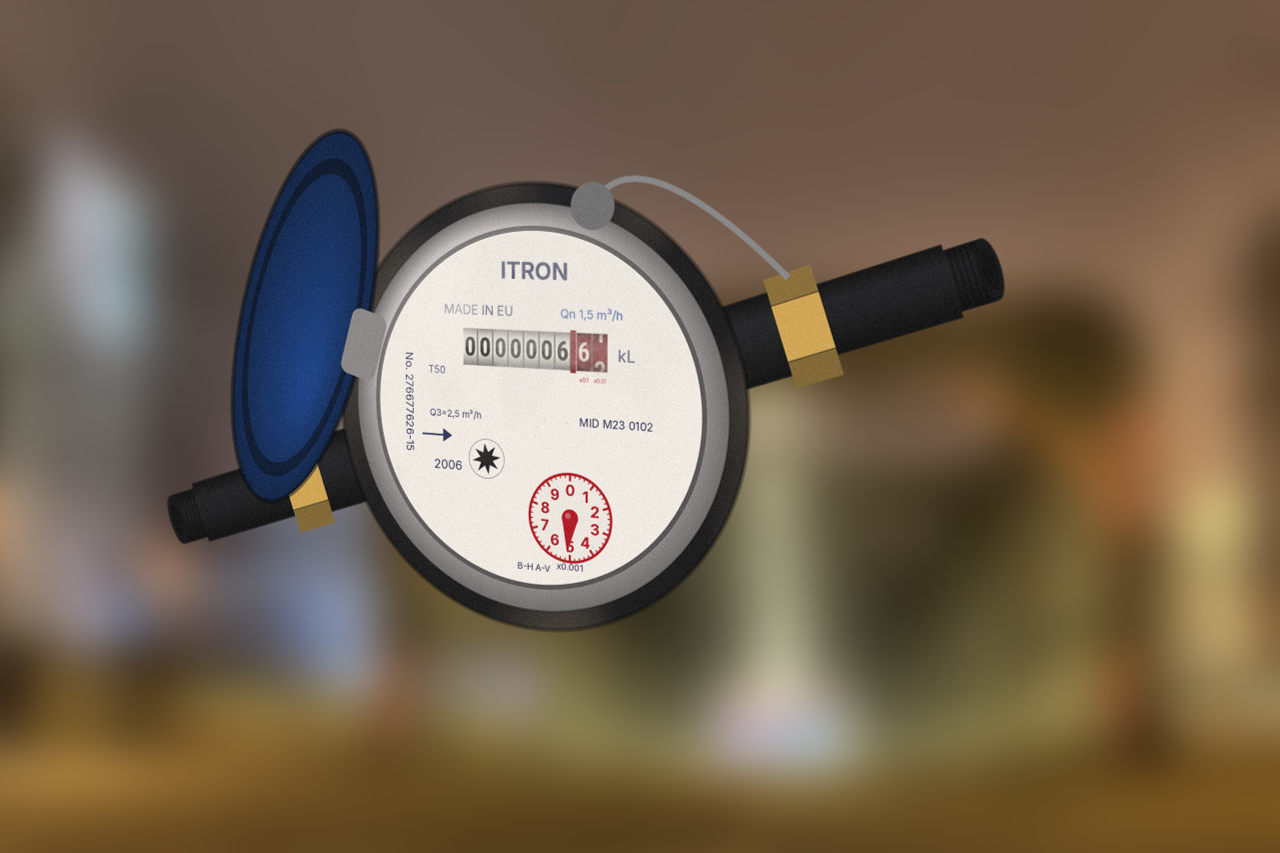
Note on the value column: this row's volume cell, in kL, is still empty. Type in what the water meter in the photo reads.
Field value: 6.615 kL
